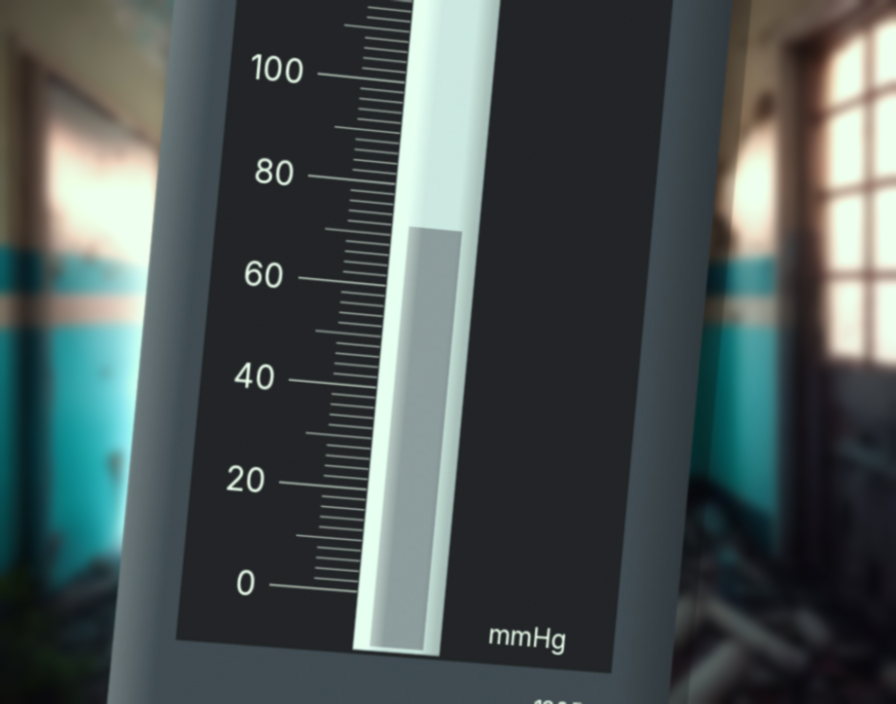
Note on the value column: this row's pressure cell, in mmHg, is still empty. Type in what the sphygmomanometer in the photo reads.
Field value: 72 mmHg
